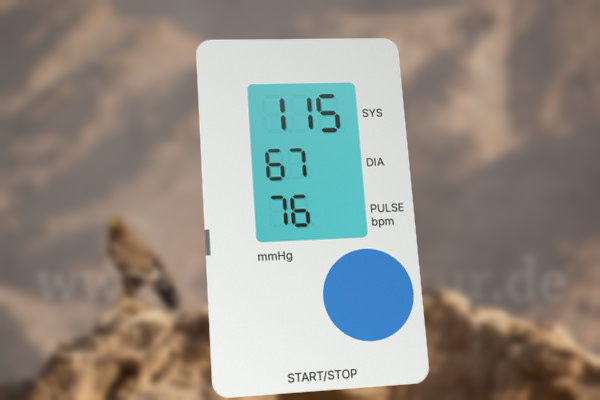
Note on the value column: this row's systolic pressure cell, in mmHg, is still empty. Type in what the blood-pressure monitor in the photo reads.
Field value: 115 mmHg
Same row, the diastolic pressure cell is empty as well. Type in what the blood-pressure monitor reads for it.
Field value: 67 mmHg
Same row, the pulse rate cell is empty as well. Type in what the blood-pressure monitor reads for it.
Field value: 76 bpm
